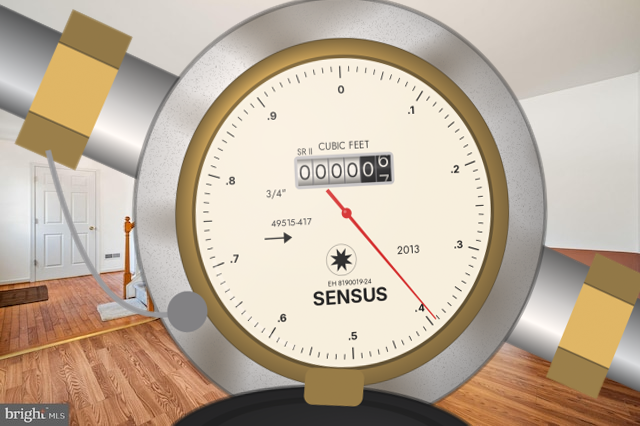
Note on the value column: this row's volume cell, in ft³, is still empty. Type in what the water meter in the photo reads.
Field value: 6.39 ft³
